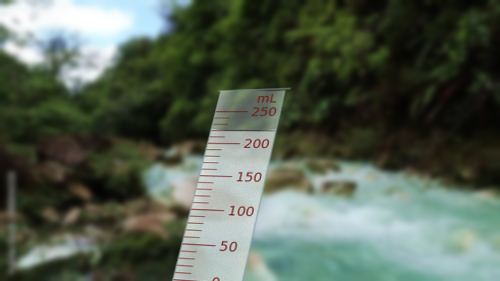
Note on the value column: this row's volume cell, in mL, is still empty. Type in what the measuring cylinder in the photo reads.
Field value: 220 mL
